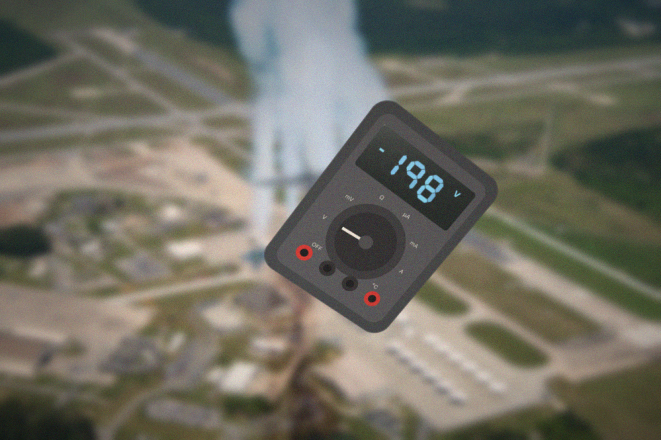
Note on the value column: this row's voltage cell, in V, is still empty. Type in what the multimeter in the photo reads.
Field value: -198 V
